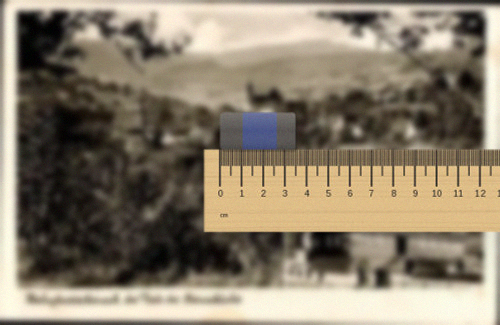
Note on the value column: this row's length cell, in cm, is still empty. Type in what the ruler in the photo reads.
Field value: 3.5 cm
